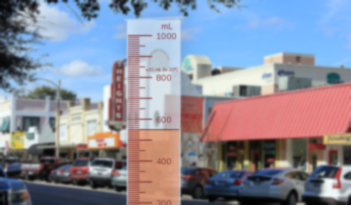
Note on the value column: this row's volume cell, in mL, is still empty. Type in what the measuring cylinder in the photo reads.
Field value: 550 mL
